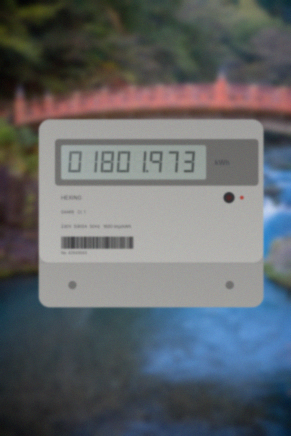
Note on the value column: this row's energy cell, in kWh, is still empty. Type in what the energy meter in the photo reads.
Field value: 1801.973 kWh
